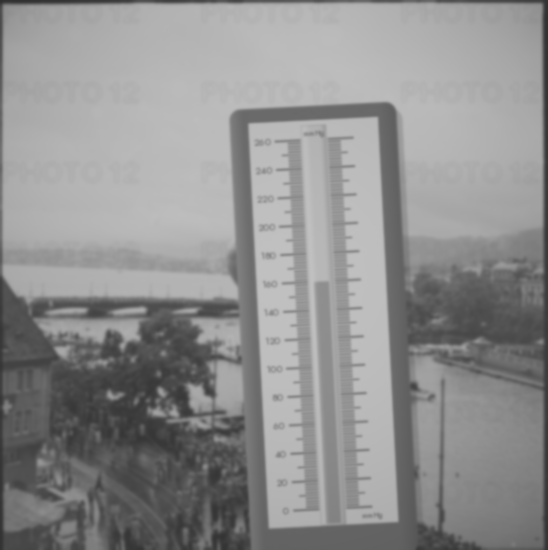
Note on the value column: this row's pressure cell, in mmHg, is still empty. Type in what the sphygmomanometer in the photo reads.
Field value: 160 mmHg
